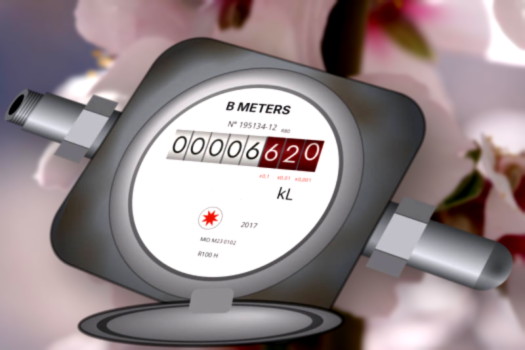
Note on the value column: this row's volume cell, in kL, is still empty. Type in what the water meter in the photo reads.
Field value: 6.620 kL
